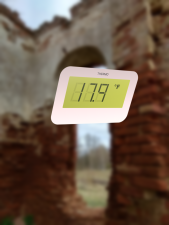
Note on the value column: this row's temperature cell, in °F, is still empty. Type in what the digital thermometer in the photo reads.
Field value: 17.9 °F
